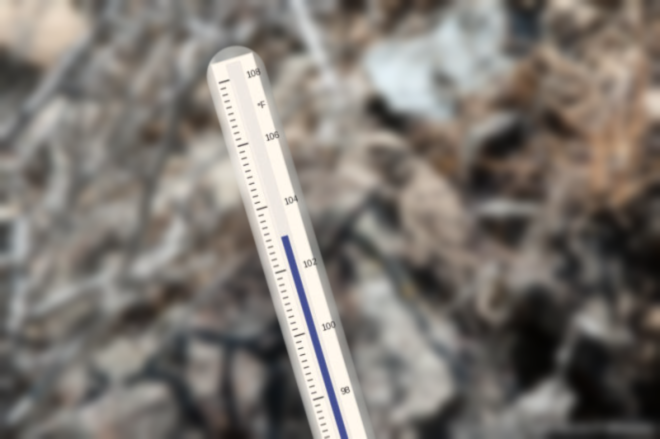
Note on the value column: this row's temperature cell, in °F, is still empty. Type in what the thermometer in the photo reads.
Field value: 103 °F
